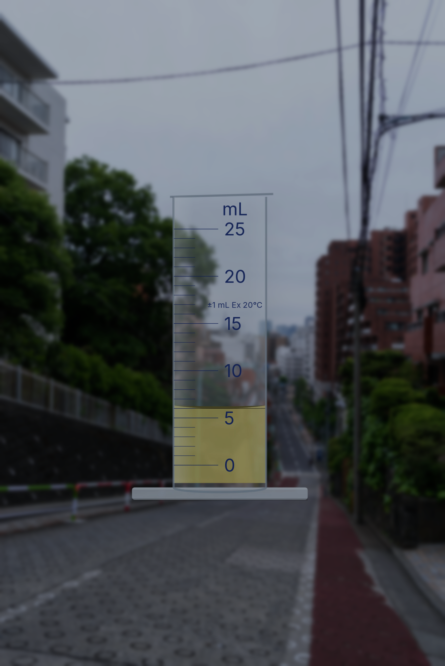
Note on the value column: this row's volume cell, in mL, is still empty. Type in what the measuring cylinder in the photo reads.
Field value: 6 mL
